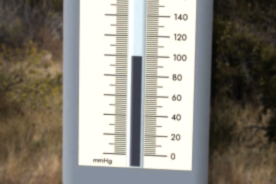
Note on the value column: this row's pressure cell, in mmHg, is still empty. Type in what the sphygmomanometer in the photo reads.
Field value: 100 mmHg
